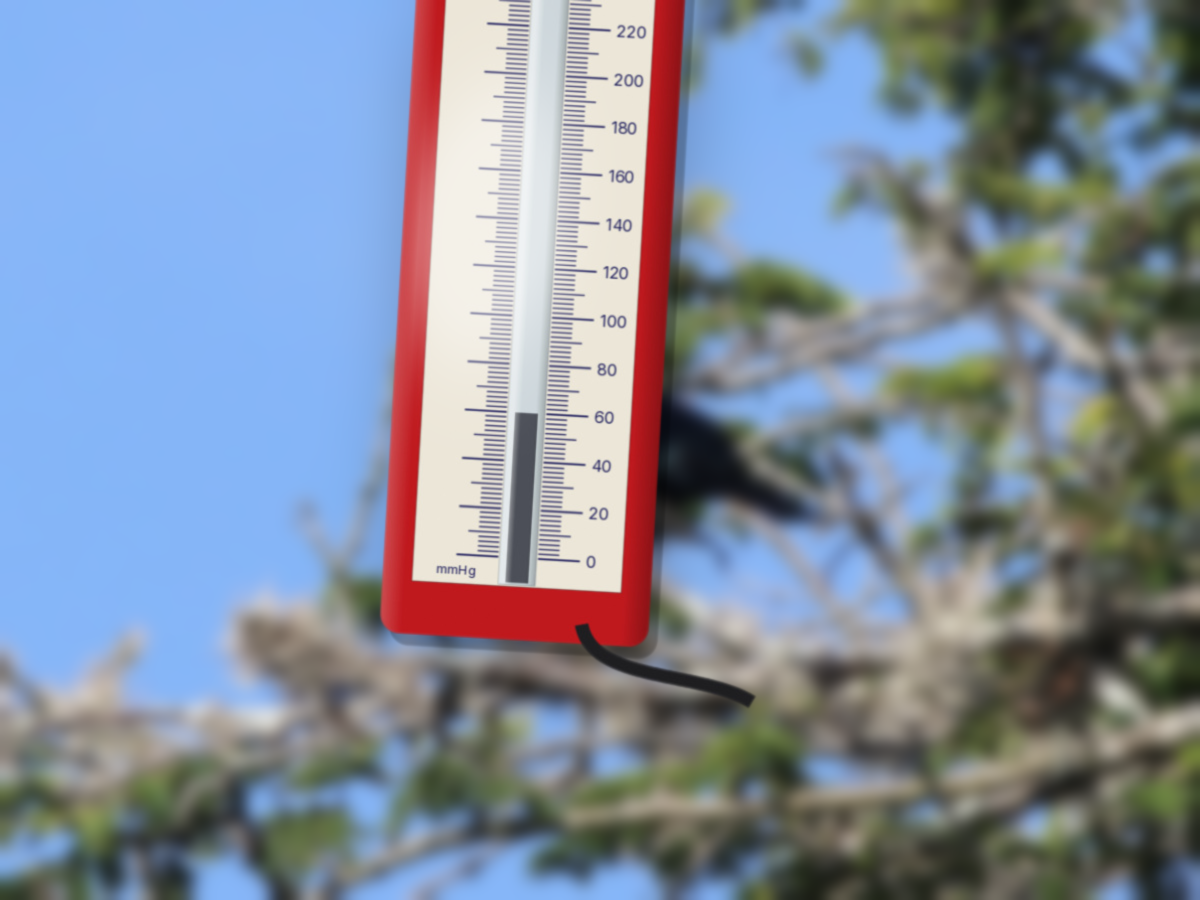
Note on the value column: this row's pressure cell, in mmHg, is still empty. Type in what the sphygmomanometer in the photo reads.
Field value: 60 mmHg
